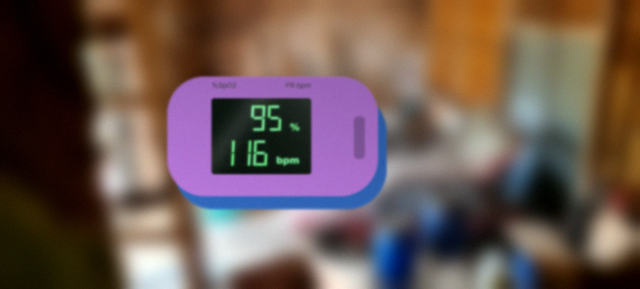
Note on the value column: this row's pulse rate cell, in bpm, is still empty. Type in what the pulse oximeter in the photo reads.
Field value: 116 bpm
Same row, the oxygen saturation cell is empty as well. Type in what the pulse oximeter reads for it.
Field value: 95 %
